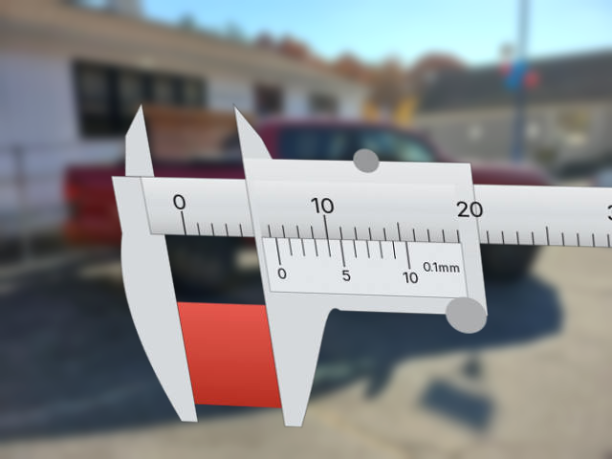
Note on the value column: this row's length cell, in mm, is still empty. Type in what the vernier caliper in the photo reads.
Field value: 6.4 mm
